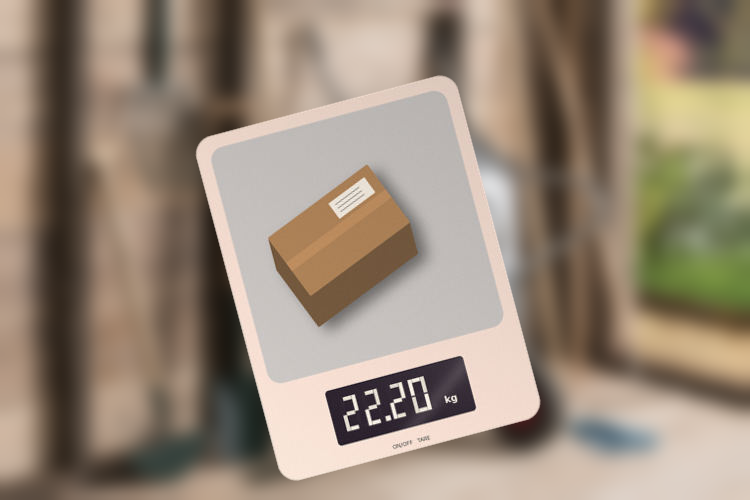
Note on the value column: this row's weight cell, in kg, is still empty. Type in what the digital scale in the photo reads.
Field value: 22.20 kg
